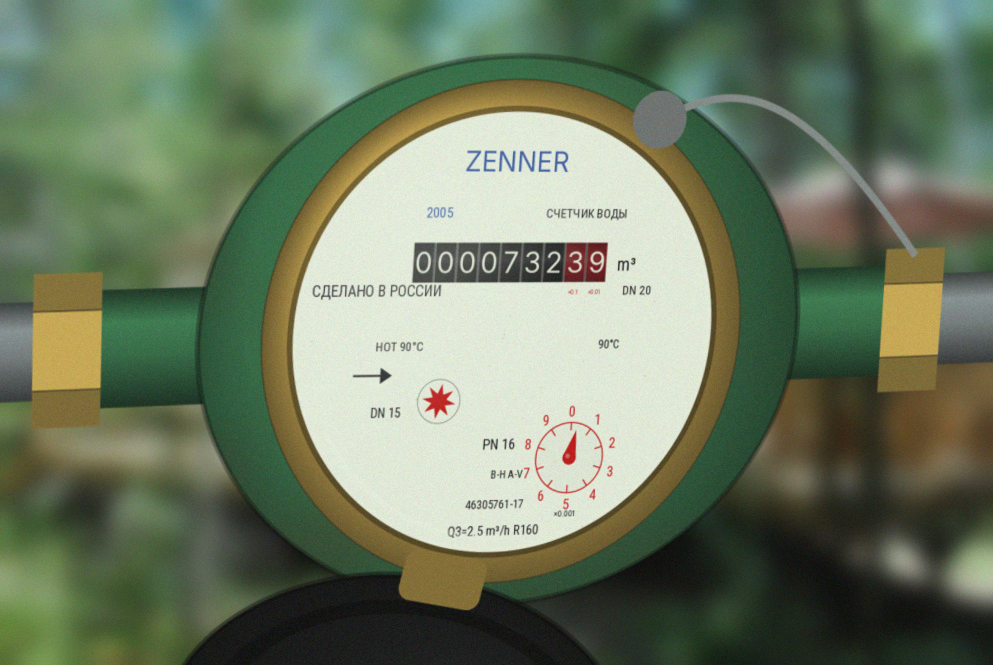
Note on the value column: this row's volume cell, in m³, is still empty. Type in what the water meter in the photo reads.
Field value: 732.390 m³
